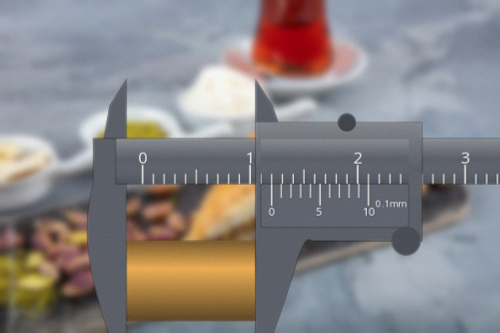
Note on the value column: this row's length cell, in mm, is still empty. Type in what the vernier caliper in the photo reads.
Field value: 12.0 mm
